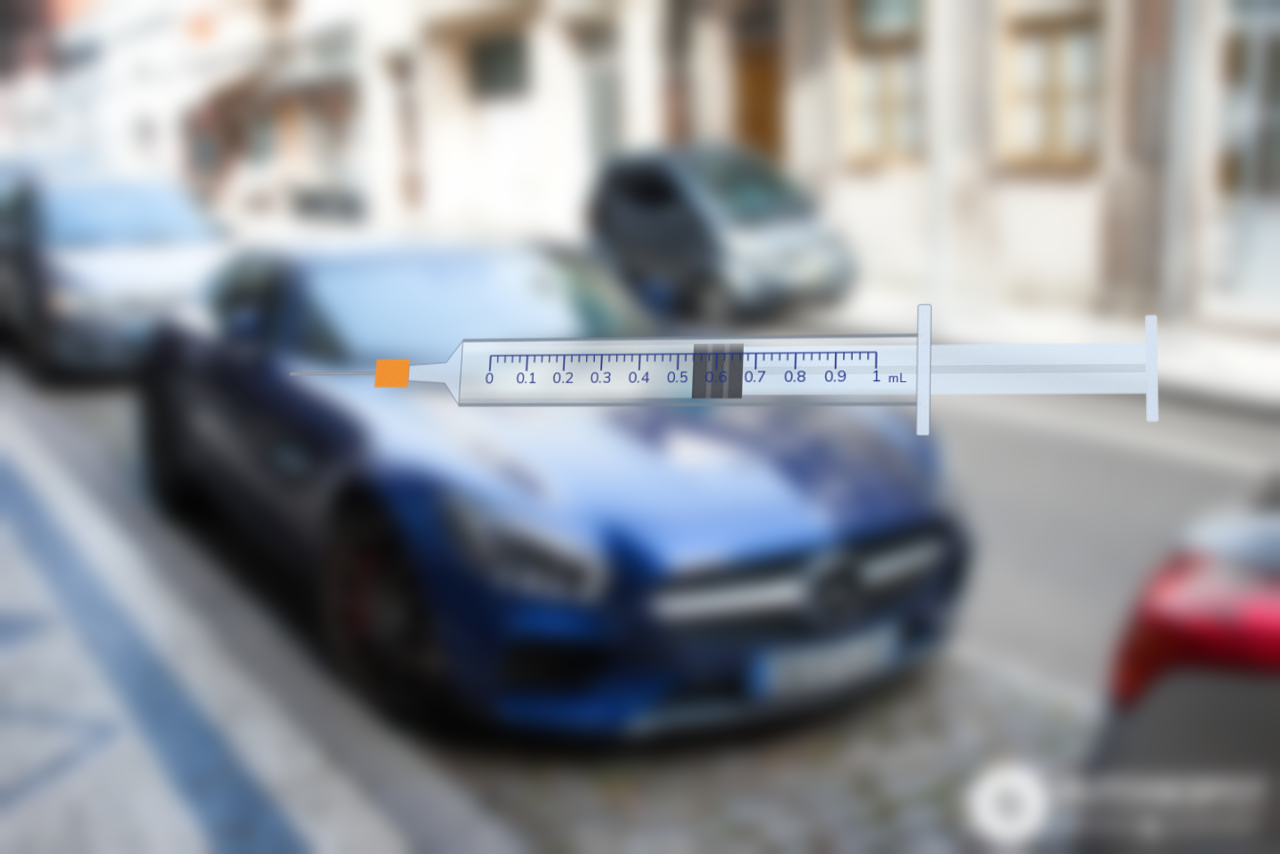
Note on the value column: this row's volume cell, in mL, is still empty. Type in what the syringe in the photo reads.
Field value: 0.54 mL
